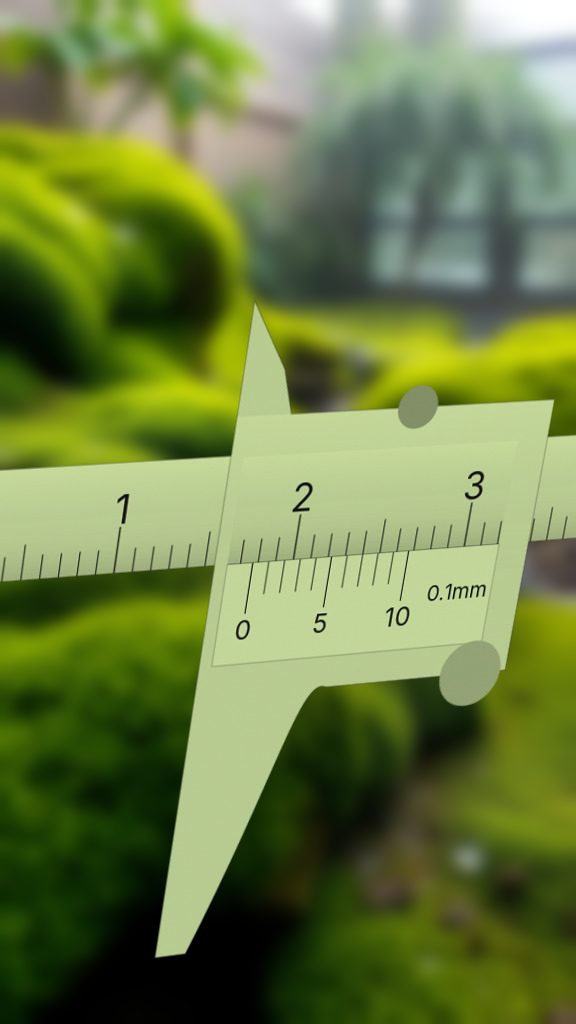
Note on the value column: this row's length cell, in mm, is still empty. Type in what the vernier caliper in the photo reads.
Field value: 17.7 mm
